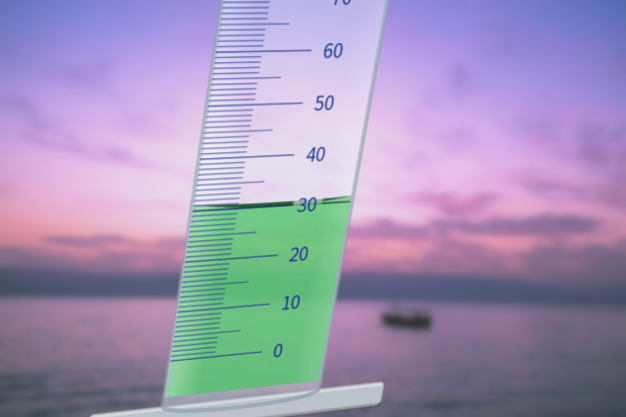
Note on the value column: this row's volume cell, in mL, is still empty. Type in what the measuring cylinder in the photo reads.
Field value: 30 mL
